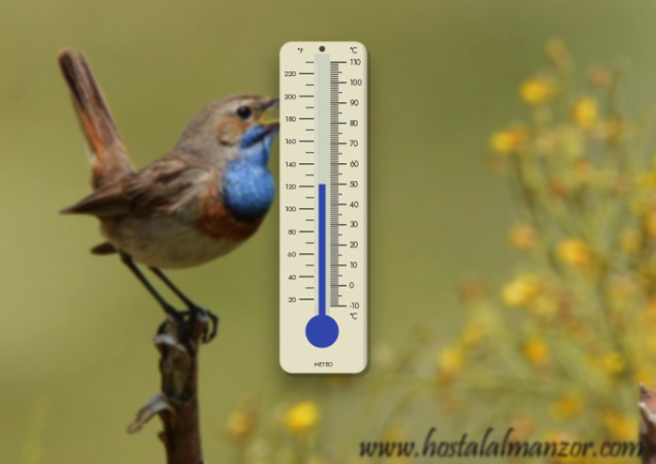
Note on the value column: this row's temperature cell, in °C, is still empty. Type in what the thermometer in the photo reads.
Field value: 50 °C
